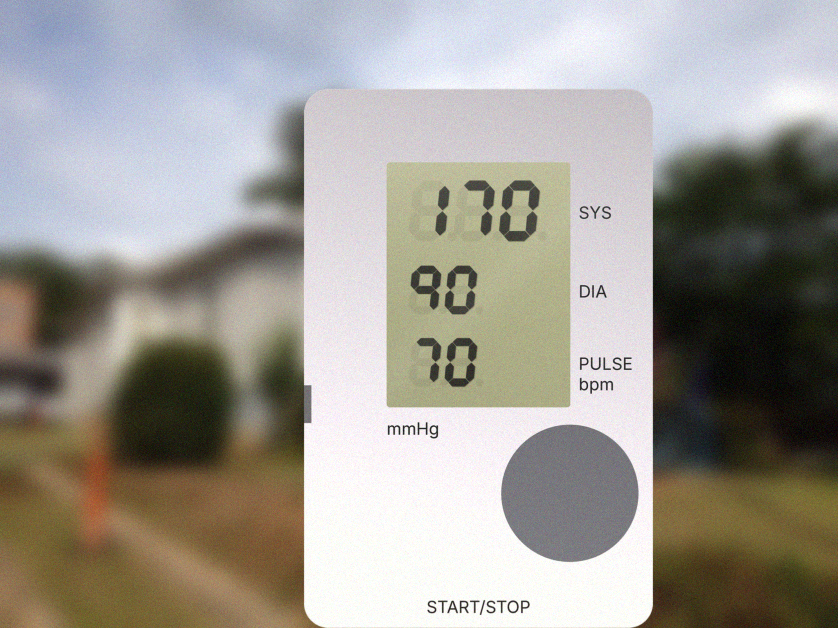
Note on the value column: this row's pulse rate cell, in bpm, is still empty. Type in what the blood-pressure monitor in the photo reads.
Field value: 70 bpm
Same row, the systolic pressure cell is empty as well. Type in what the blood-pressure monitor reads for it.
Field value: 170 mmHg
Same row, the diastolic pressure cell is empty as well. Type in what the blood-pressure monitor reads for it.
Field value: 90 mmHg
